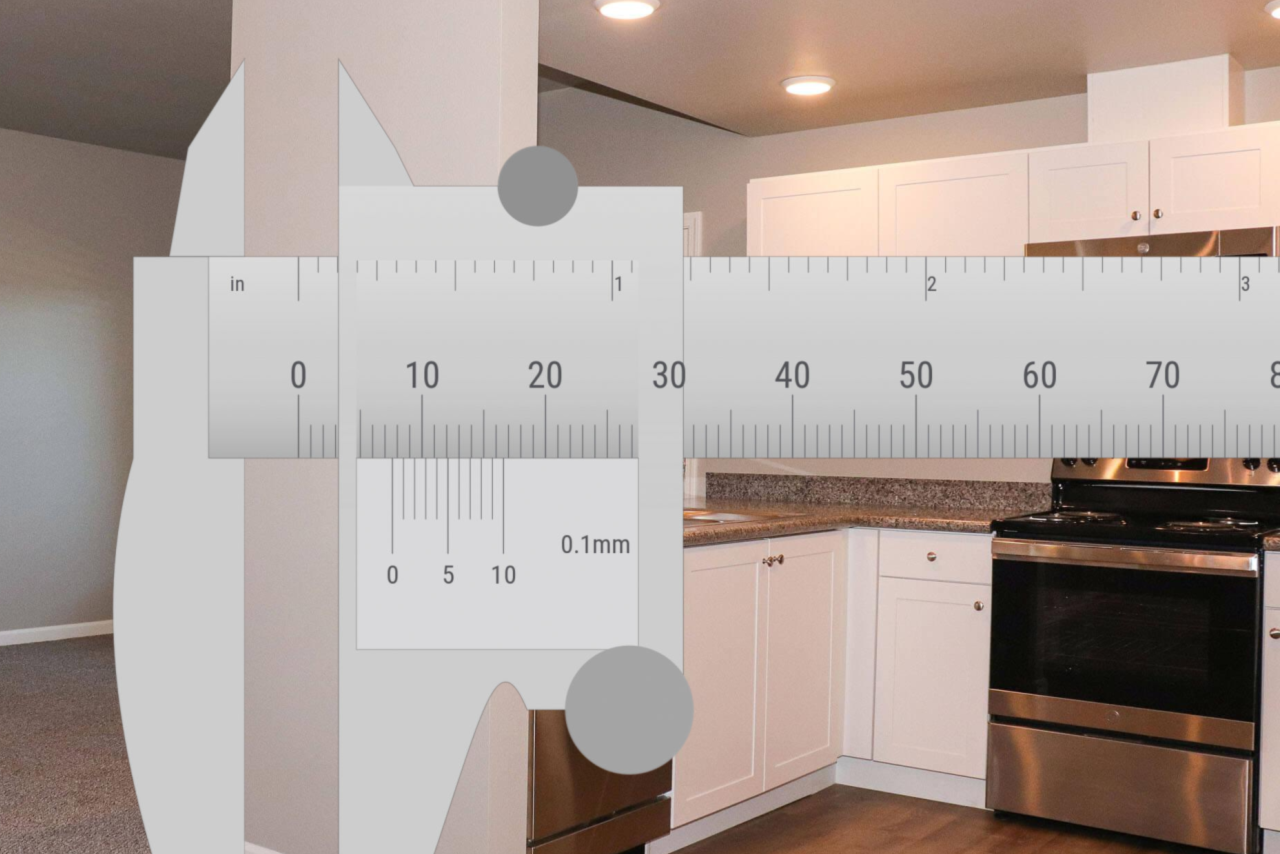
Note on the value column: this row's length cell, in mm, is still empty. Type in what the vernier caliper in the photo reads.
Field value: 7.6 mm
